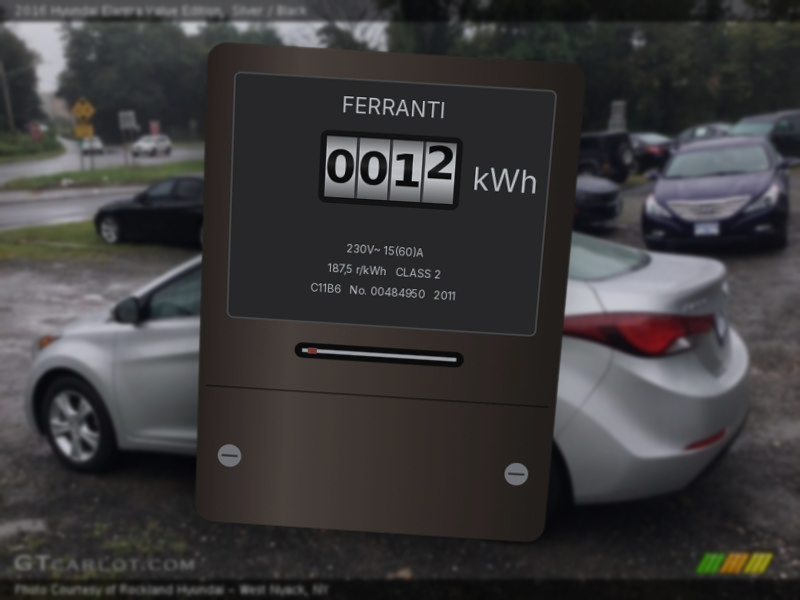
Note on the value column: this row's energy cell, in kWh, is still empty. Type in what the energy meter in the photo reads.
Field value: 12 kWh
